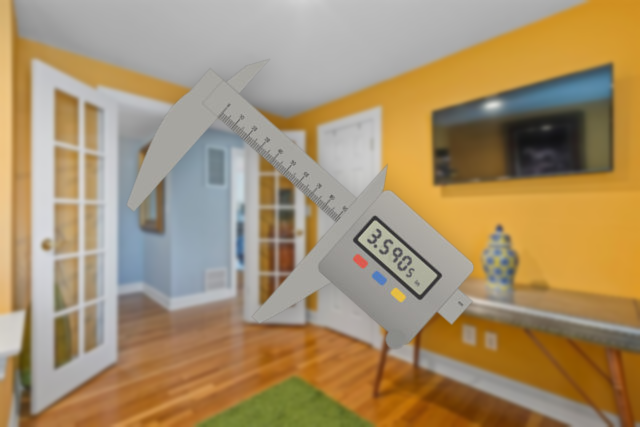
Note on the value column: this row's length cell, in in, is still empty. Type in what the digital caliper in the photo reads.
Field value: 3.5905 in
